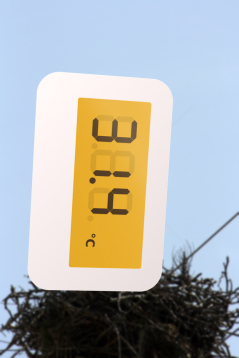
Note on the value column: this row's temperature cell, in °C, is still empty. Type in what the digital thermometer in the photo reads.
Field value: 31.4 °C
